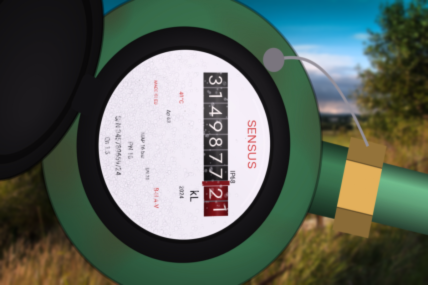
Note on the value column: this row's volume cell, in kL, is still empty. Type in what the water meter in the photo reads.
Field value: 3149877.21 kL
